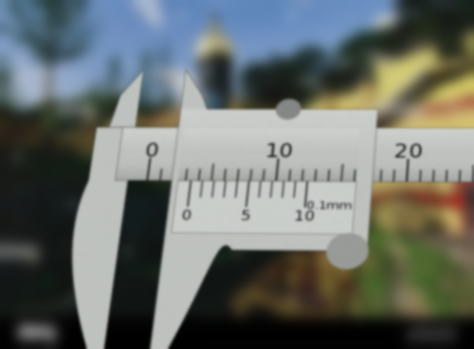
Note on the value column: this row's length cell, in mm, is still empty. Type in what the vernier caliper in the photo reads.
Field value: 3.4 mm
